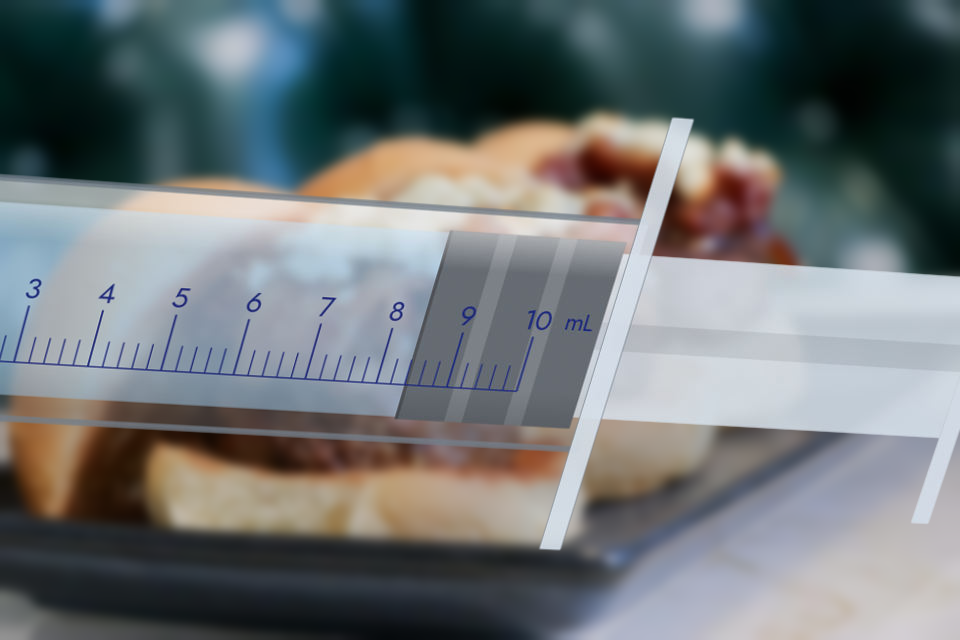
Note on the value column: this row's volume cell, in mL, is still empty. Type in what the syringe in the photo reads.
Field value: 8.4 mL
